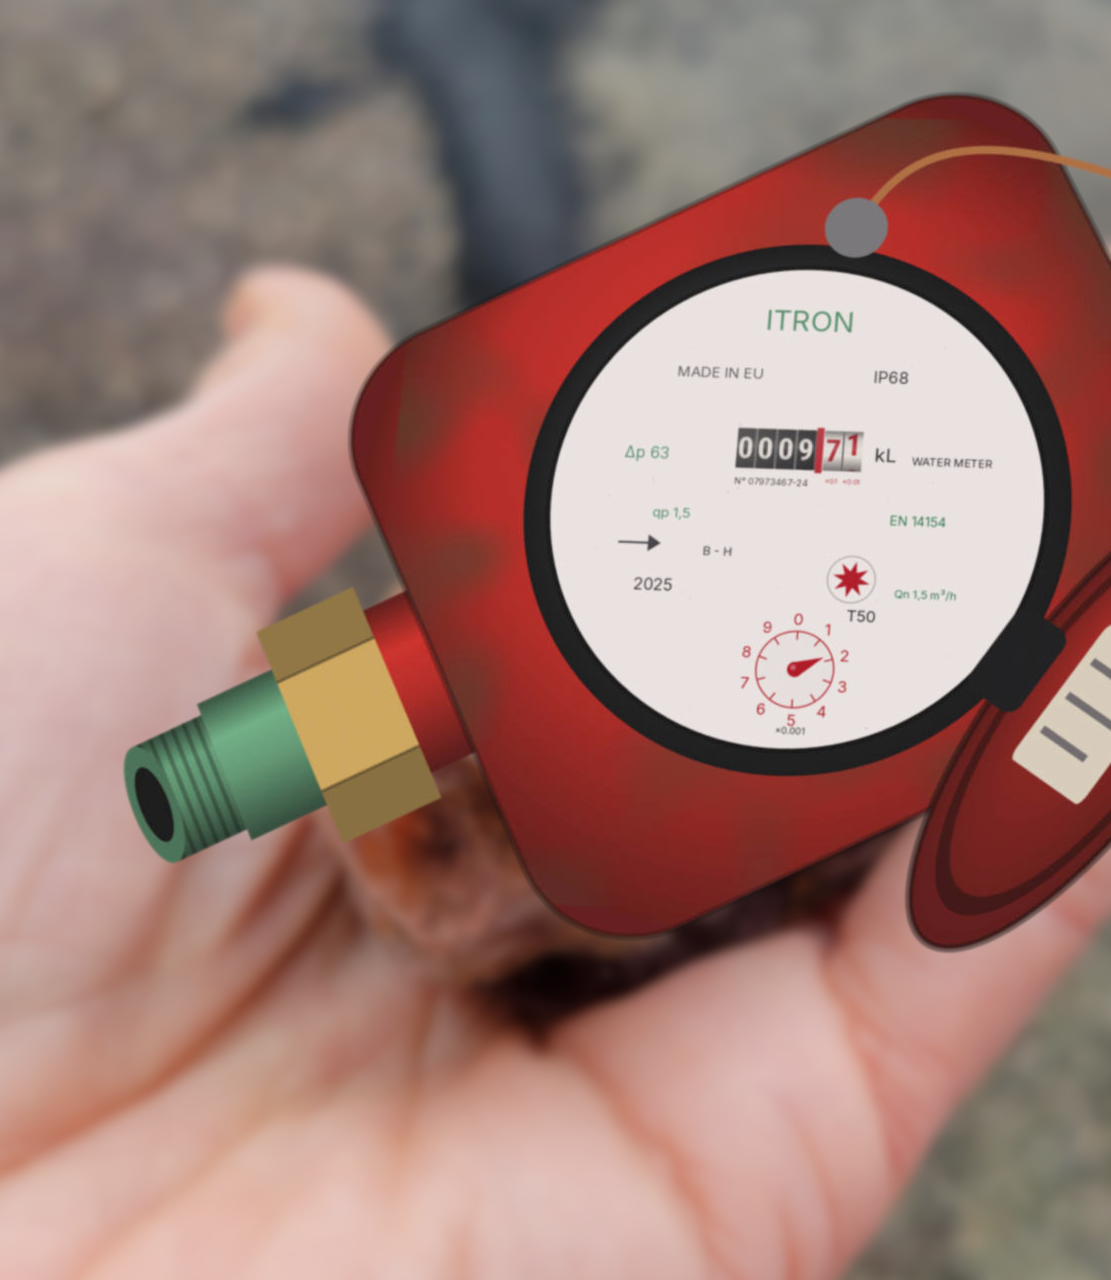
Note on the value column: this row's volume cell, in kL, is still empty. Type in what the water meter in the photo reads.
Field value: 9.711 kL
